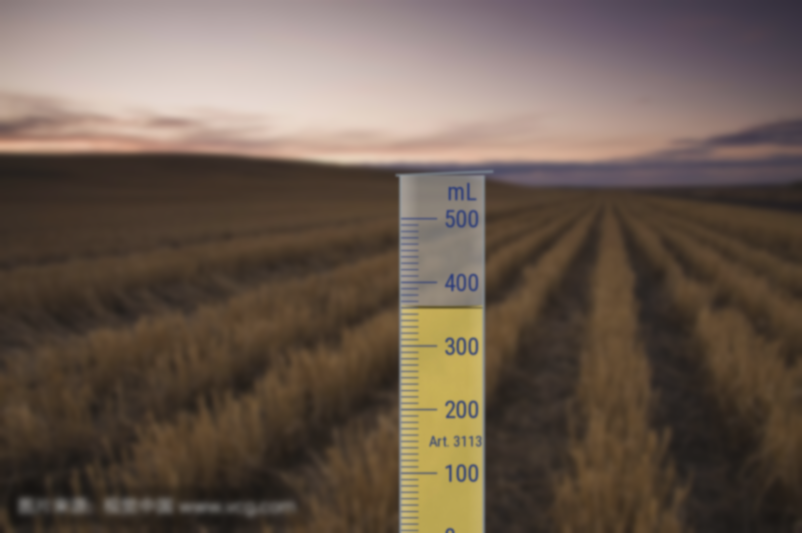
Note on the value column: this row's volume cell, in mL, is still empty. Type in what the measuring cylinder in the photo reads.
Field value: 360 mL
